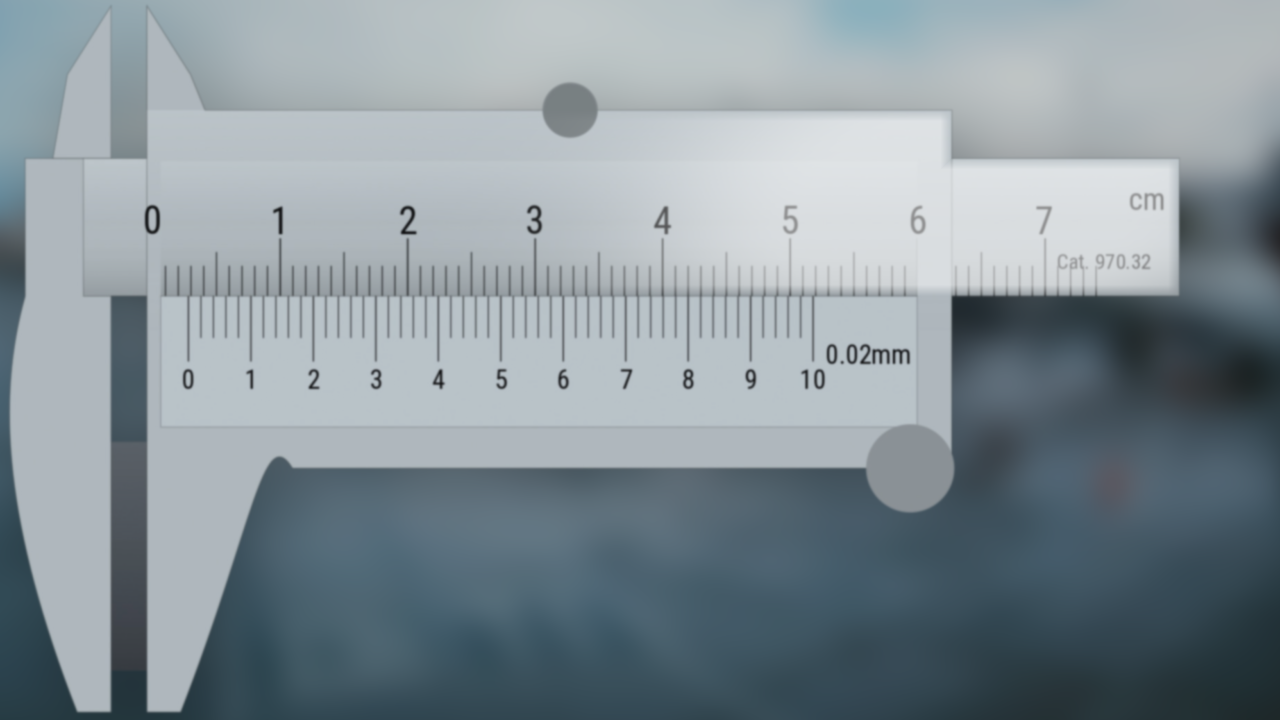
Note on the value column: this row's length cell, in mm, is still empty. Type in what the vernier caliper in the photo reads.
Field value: 2.8 mm
